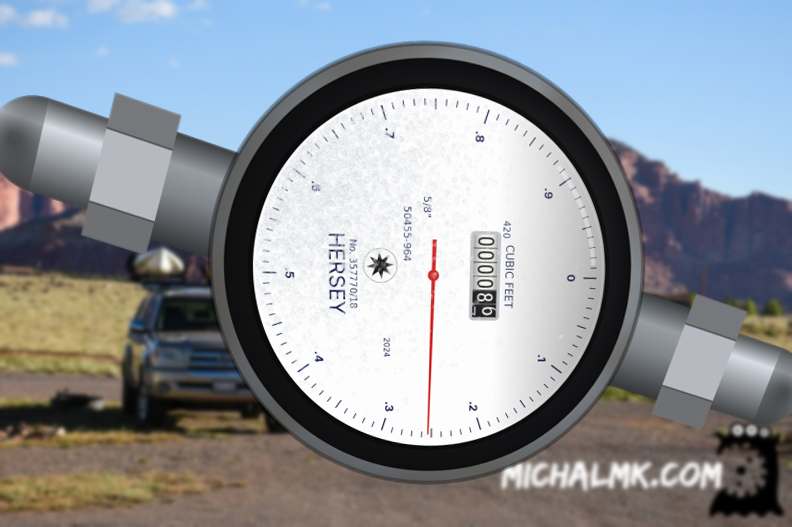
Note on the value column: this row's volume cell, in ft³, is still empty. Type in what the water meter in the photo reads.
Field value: 86.25 ft³
